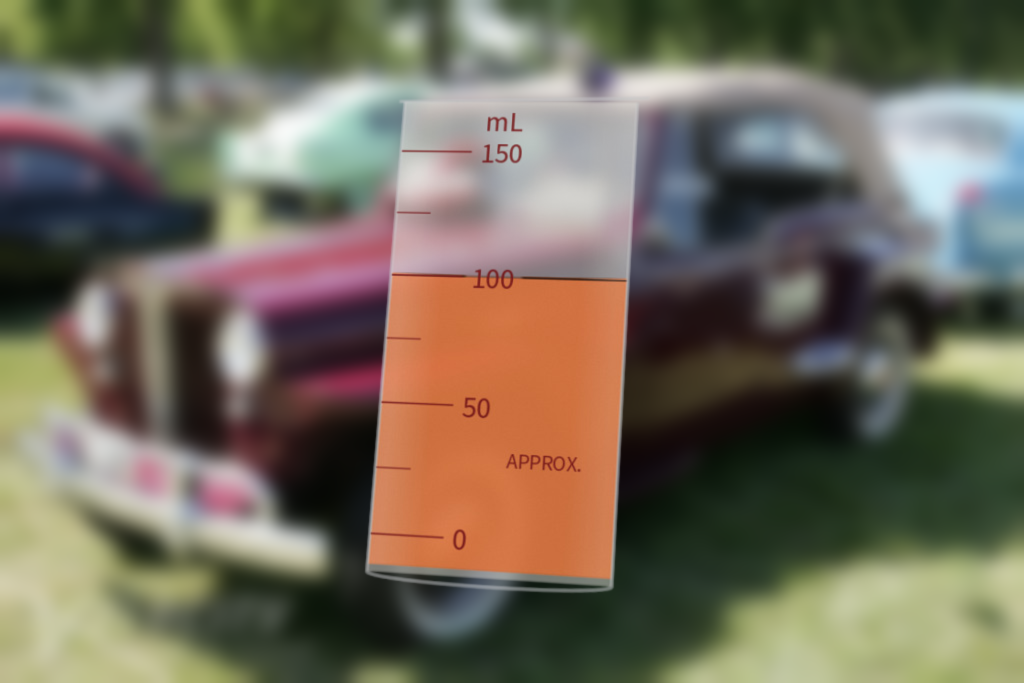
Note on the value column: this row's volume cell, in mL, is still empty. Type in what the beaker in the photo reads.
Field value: 100 mL
